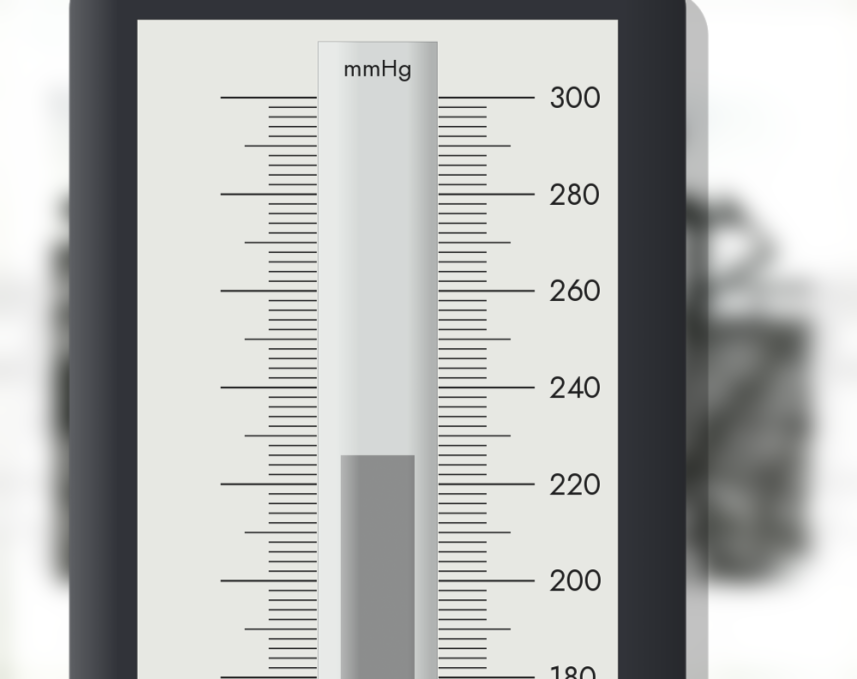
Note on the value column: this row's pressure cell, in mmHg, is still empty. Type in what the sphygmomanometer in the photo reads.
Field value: 226 mmHg
